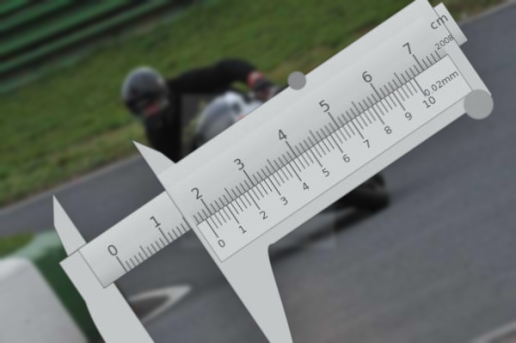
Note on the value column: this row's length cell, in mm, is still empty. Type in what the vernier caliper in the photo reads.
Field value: 18.5 mm
